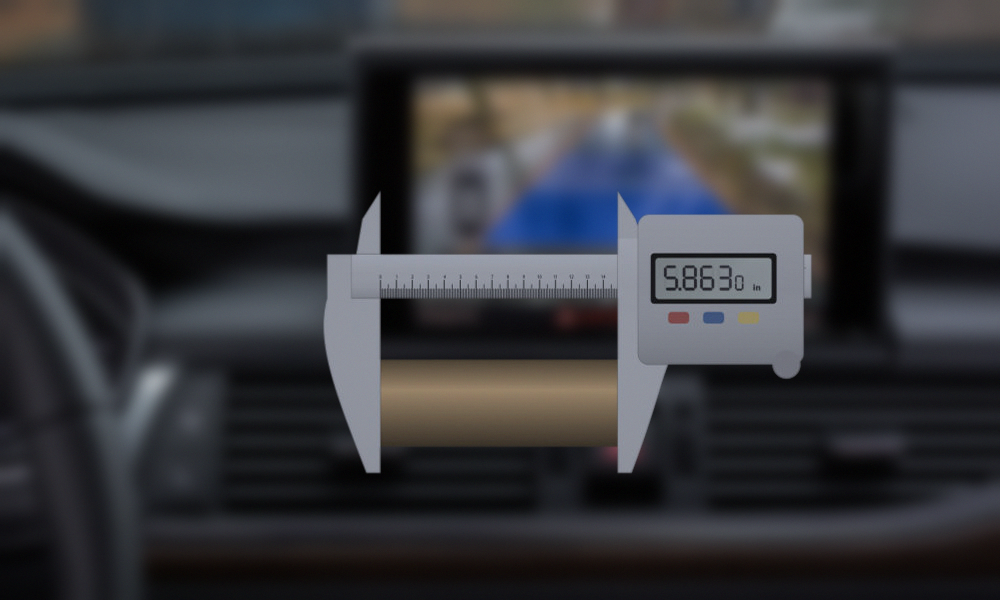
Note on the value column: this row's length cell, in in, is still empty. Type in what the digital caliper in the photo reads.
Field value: 5.8630 in
